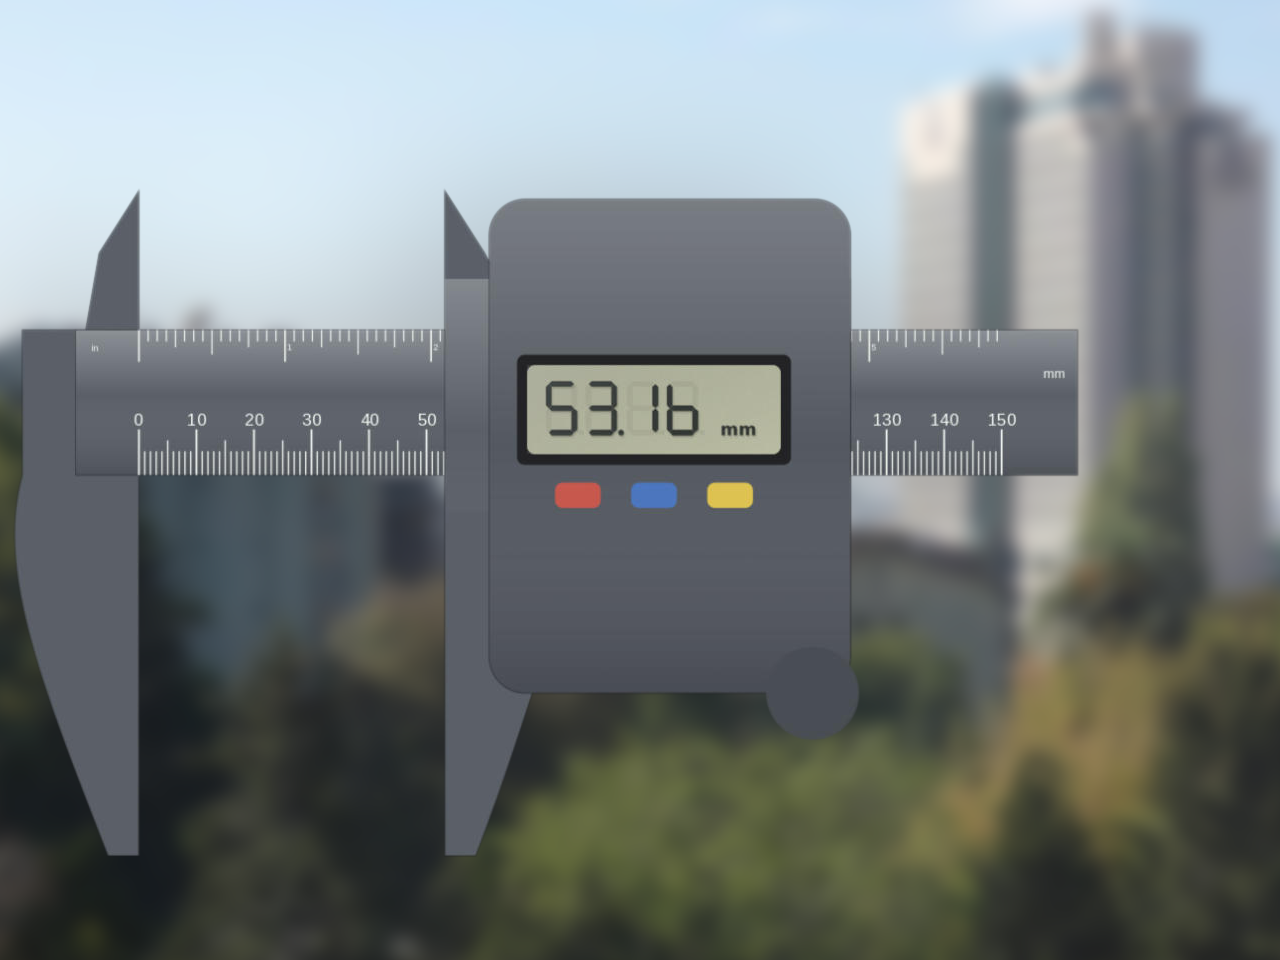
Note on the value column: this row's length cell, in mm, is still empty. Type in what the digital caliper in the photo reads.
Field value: 53.16 mm
